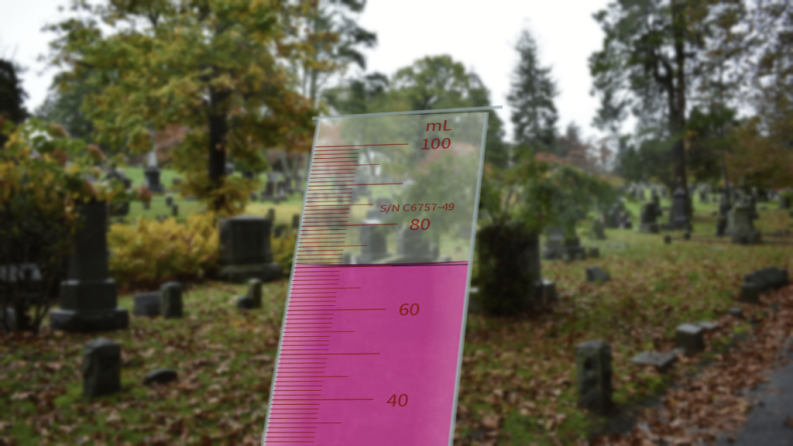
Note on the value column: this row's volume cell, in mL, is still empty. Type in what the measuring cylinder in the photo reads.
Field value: 70 mL
